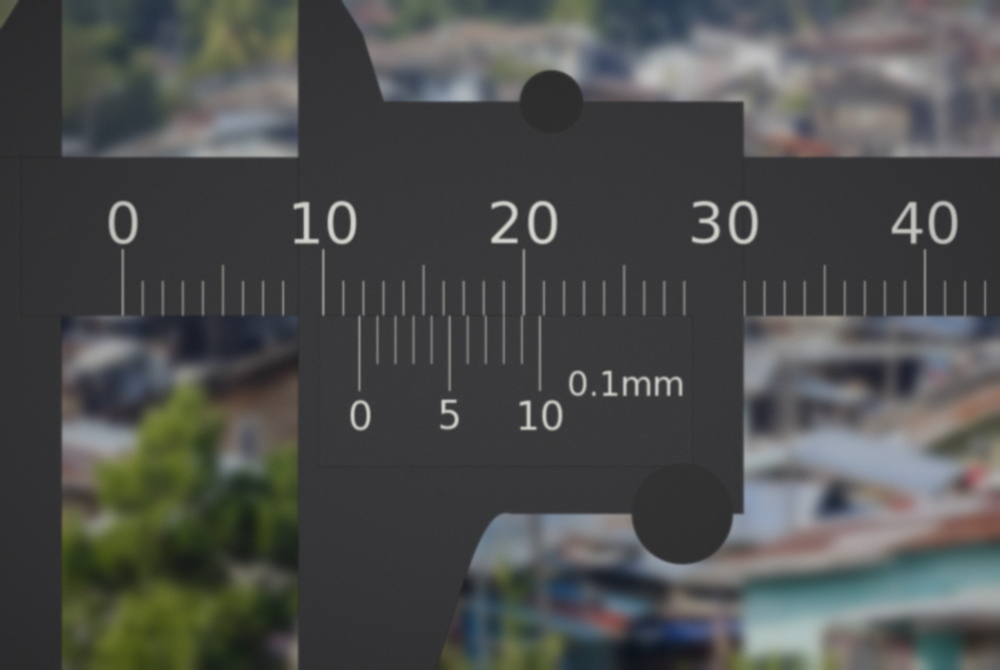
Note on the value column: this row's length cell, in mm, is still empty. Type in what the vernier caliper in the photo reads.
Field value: 11.8 mm
